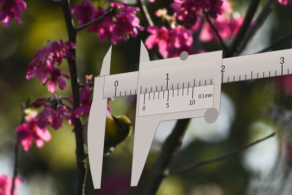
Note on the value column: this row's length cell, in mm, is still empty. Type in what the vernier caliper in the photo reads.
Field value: 5.8 mm
